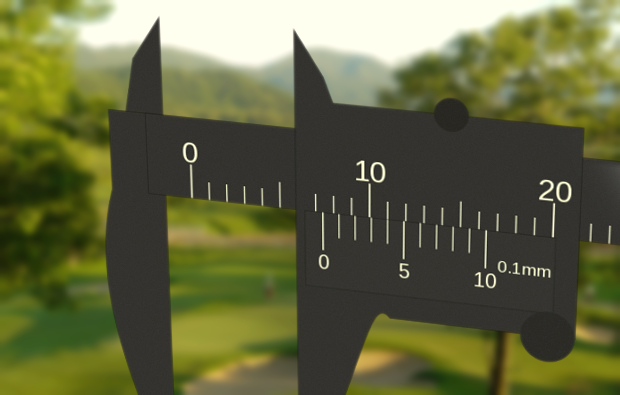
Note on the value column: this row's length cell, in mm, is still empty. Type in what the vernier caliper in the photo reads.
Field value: 7.4 mm
